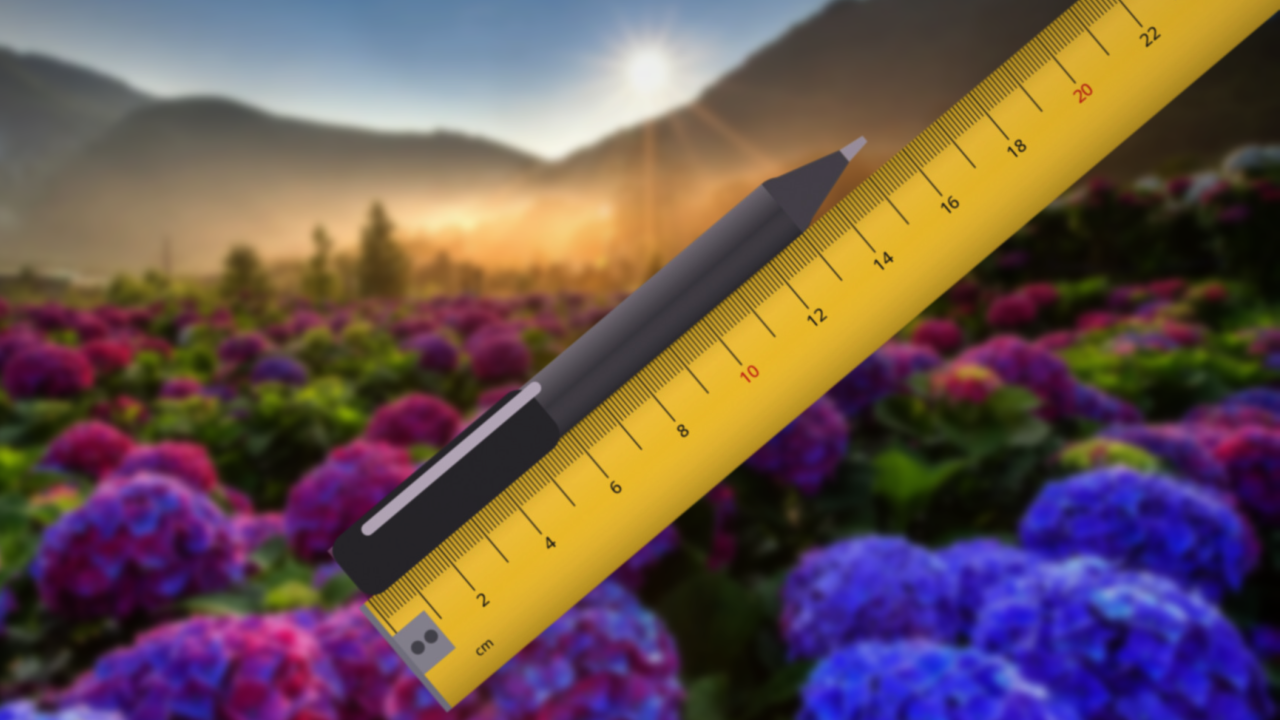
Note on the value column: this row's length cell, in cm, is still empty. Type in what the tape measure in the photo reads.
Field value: 15.5 cm
